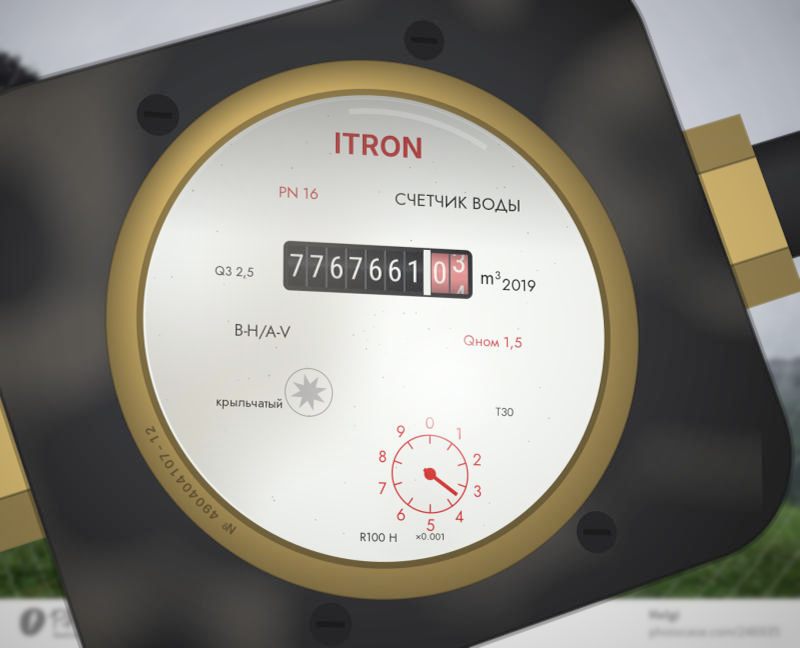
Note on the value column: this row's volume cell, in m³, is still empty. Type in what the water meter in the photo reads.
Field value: 7767661.033 m³
